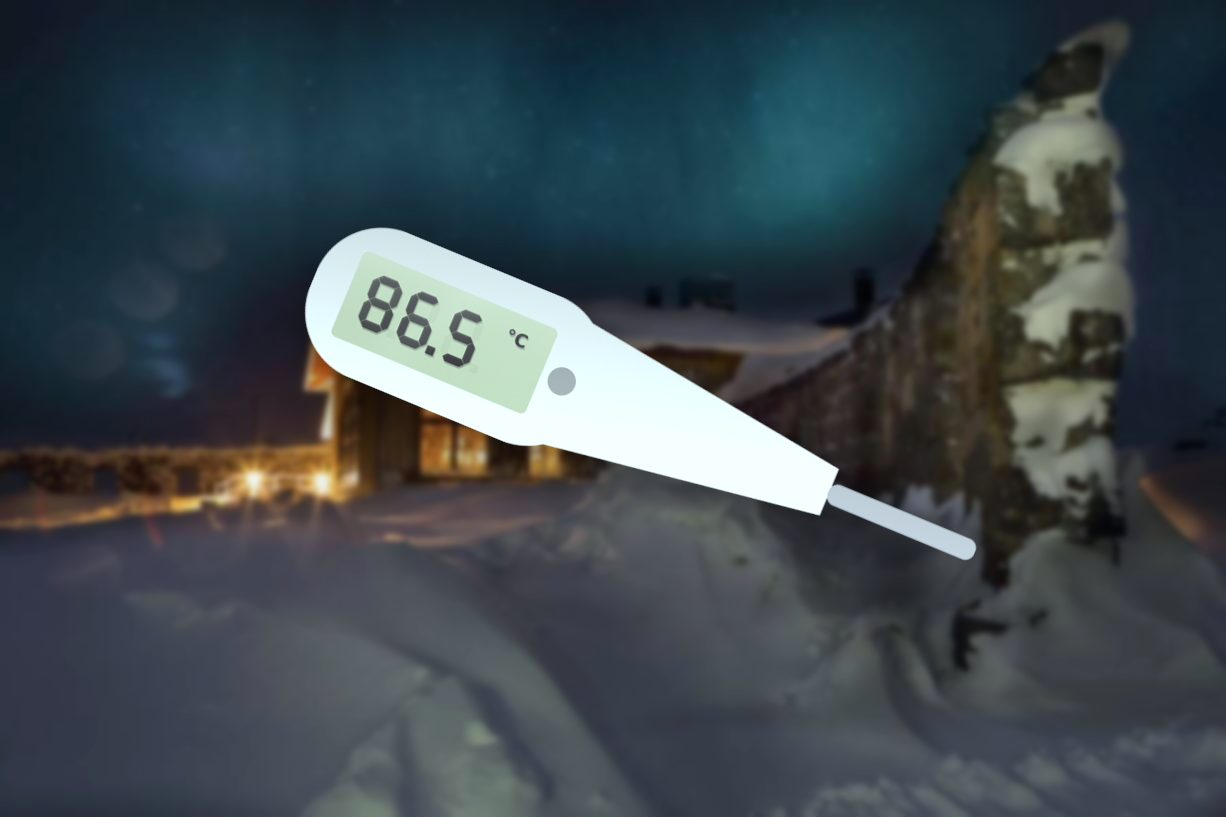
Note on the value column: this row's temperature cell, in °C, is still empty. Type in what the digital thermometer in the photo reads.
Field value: 86.5 °C
